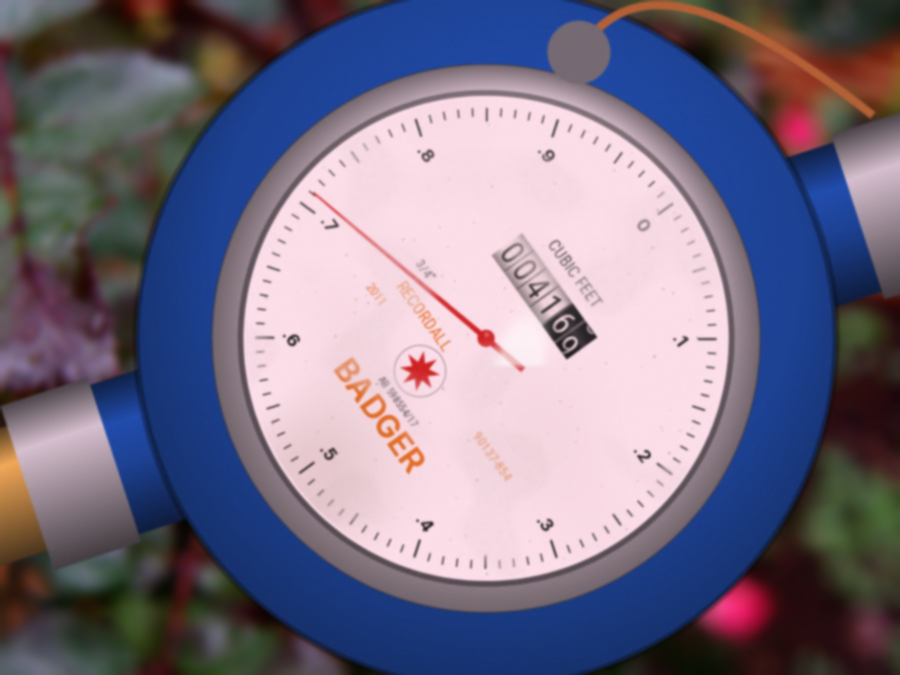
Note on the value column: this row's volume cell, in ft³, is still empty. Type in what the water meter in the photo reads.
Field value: 4168.71 ft³
